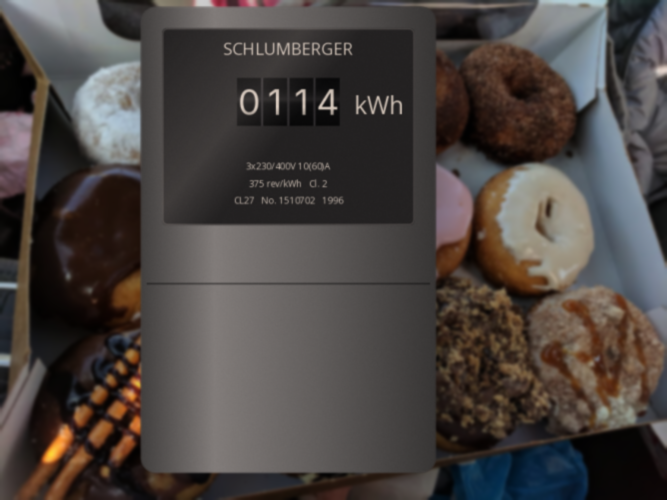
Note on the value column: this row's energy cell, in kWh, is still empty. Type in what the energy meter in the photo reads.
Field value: 114 kWh
